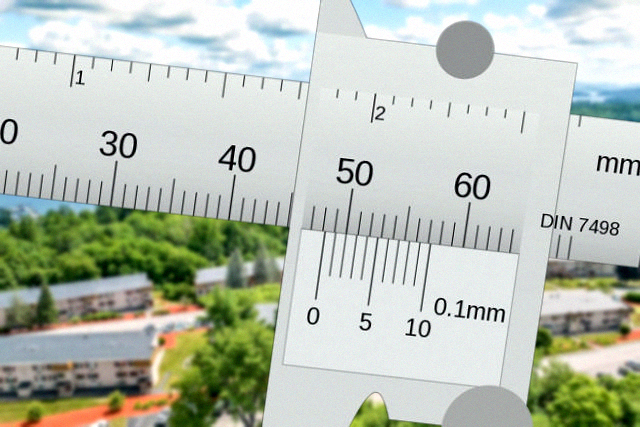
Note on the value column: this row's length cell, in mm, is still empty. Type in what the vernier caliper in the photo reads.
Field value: 48.2 mm
